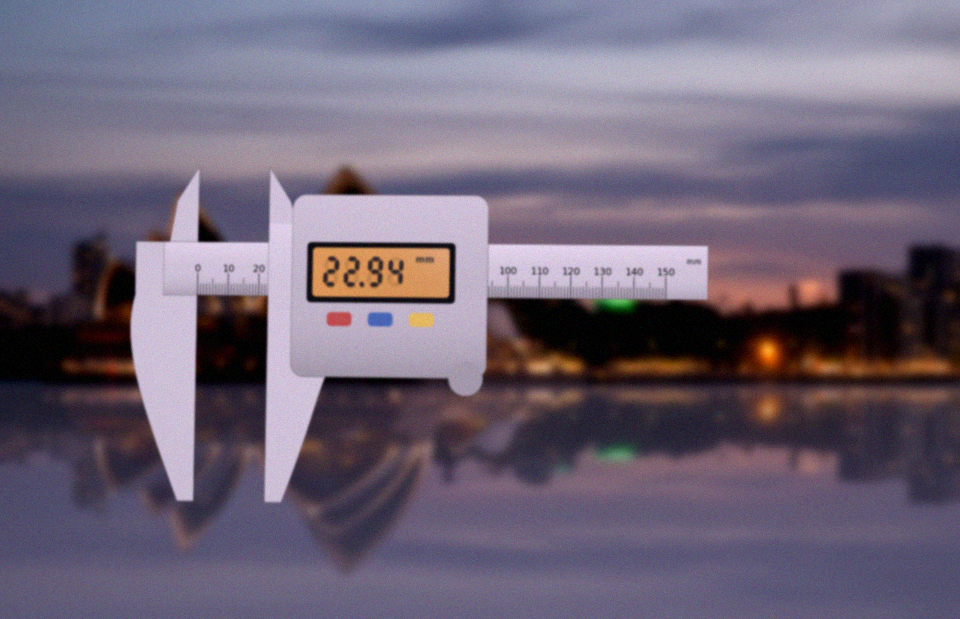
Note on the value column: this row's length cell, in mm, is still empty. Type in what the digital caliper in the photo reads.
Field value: 22.94 mm
